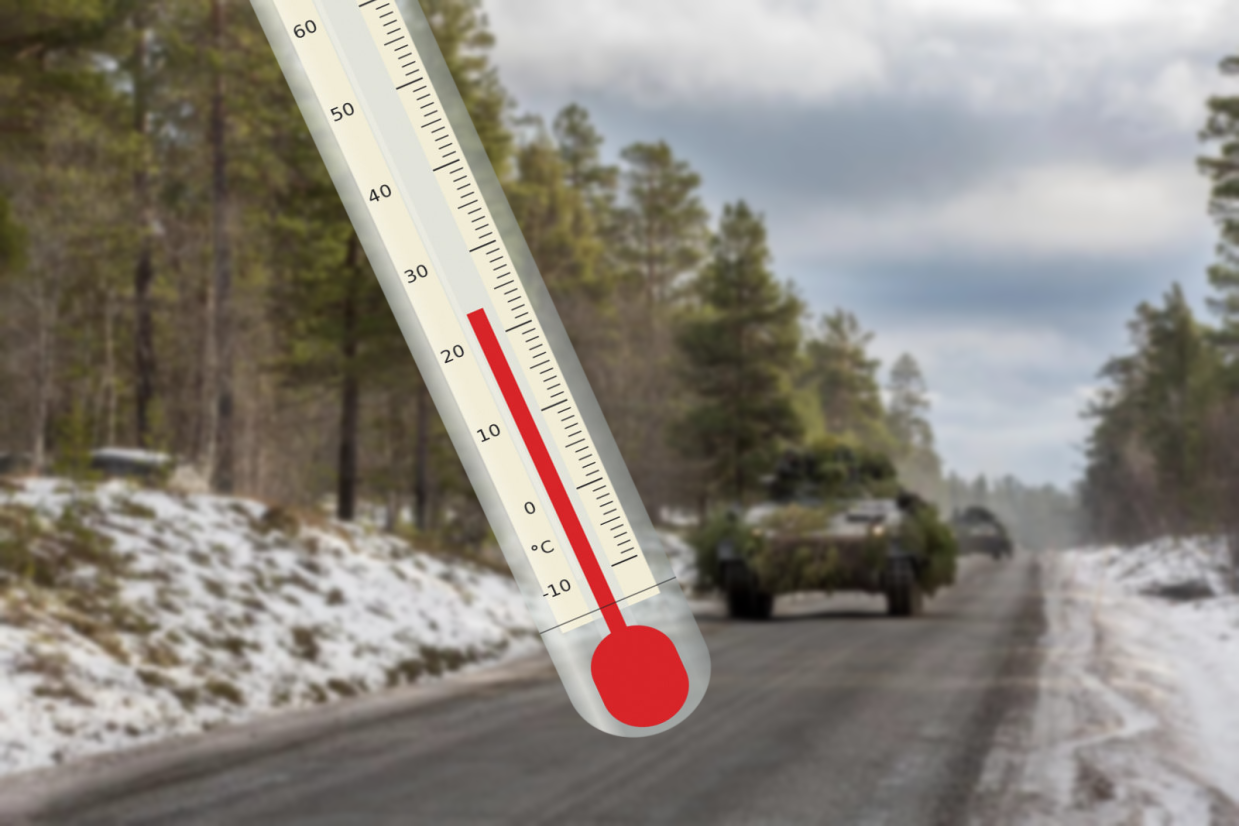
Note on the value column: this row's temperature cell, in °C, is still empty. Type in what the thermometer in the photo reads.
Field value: 23.5 °C
